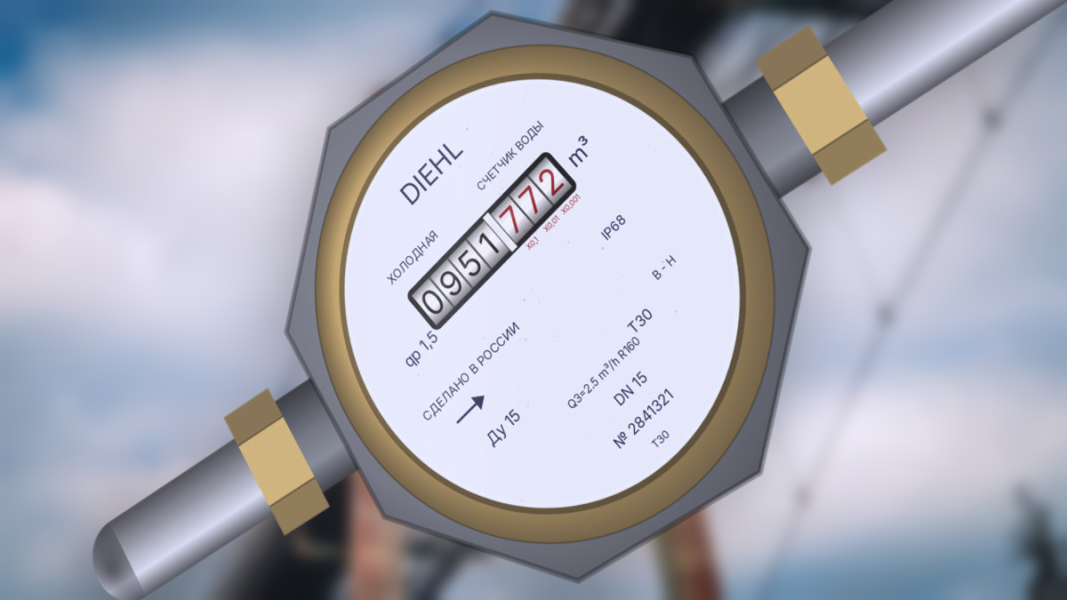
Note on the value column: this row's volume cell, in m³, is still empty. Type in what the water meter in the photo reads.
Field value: 951.772 m³
